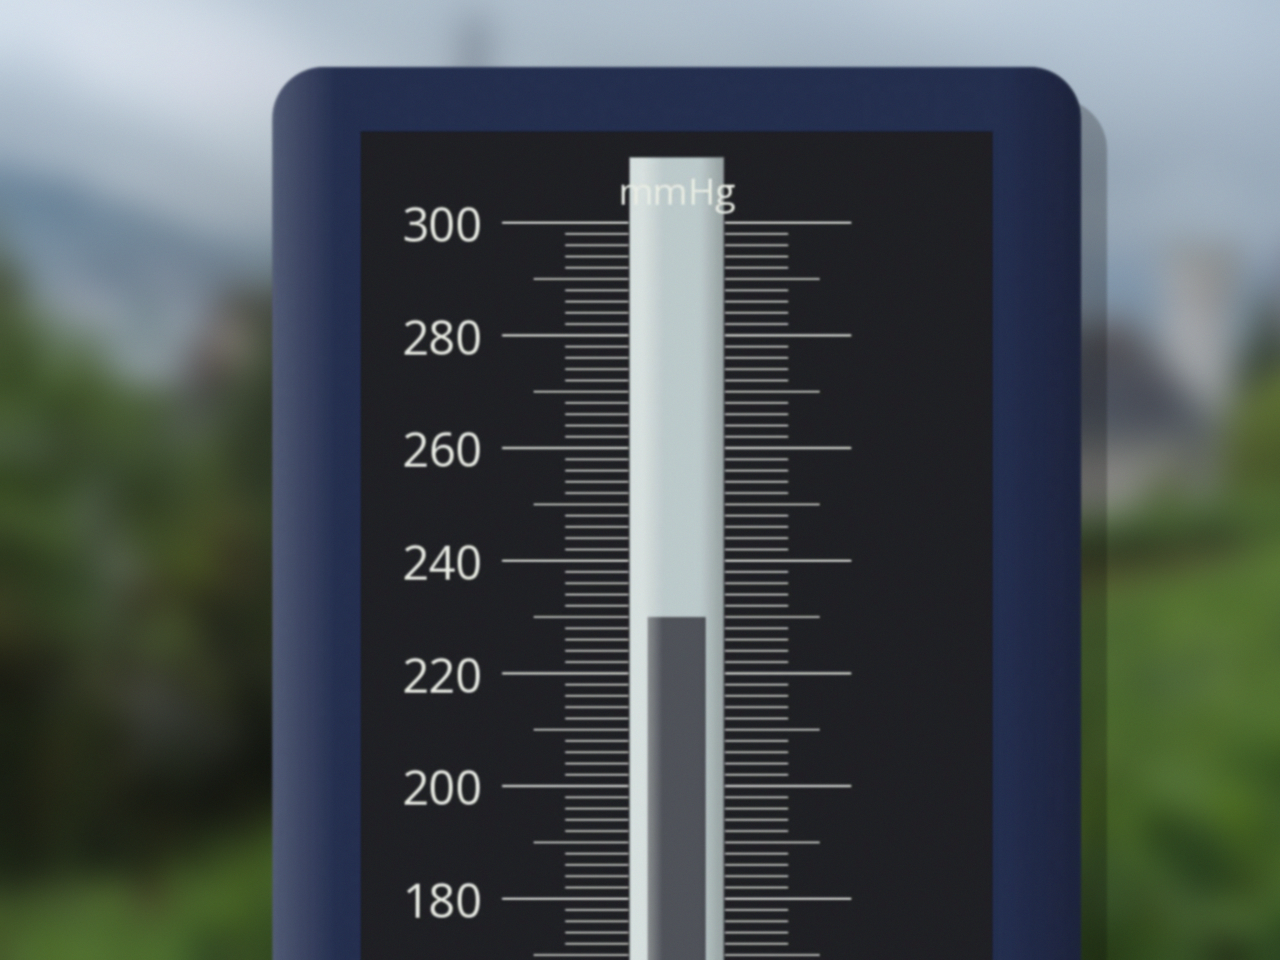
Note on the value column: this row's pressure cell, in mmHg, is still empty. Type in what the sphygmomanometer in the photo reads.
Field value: 230 mmHg
